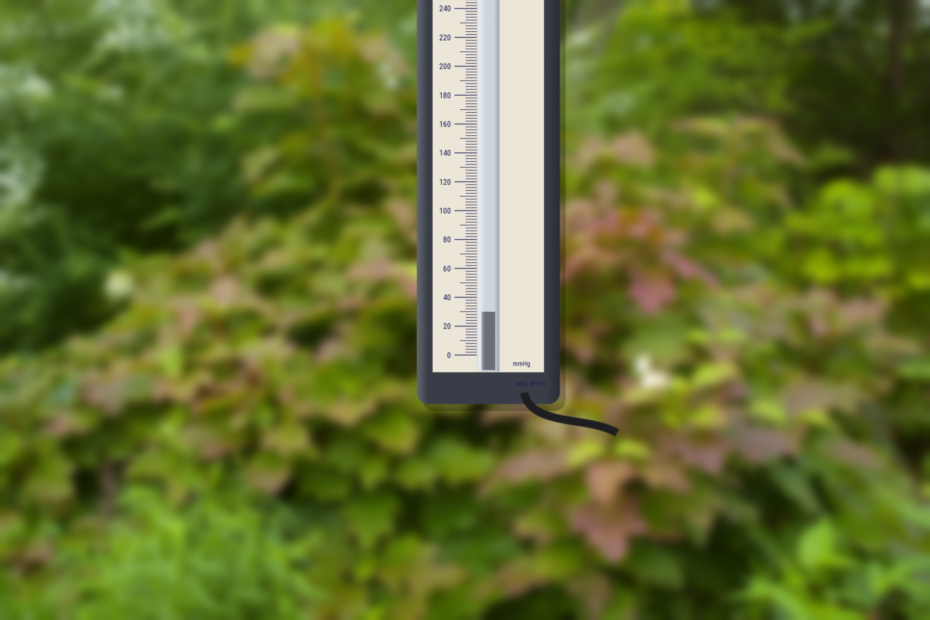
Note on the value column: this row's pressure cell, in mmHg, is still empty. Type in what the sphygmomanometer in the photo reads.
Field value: 30 mmHg
